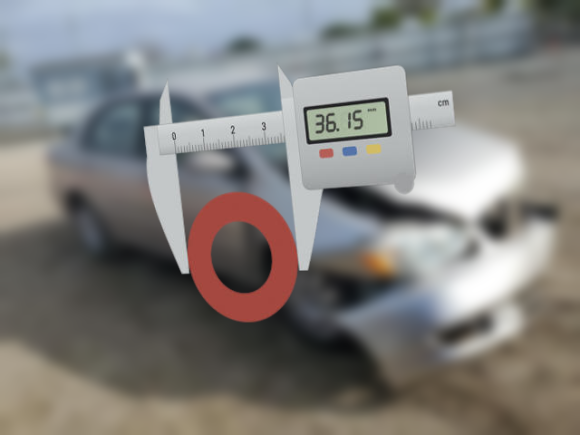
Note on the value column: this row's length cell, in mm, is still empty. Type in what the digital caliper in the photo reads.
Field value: 36.15 mm
